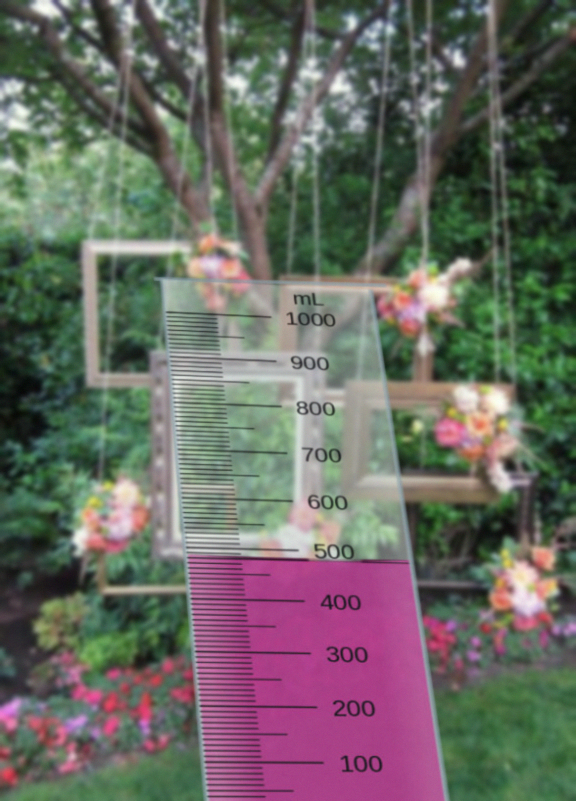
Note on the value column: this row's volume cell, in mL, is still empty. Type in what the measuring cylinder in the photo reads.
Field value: 480 mL
